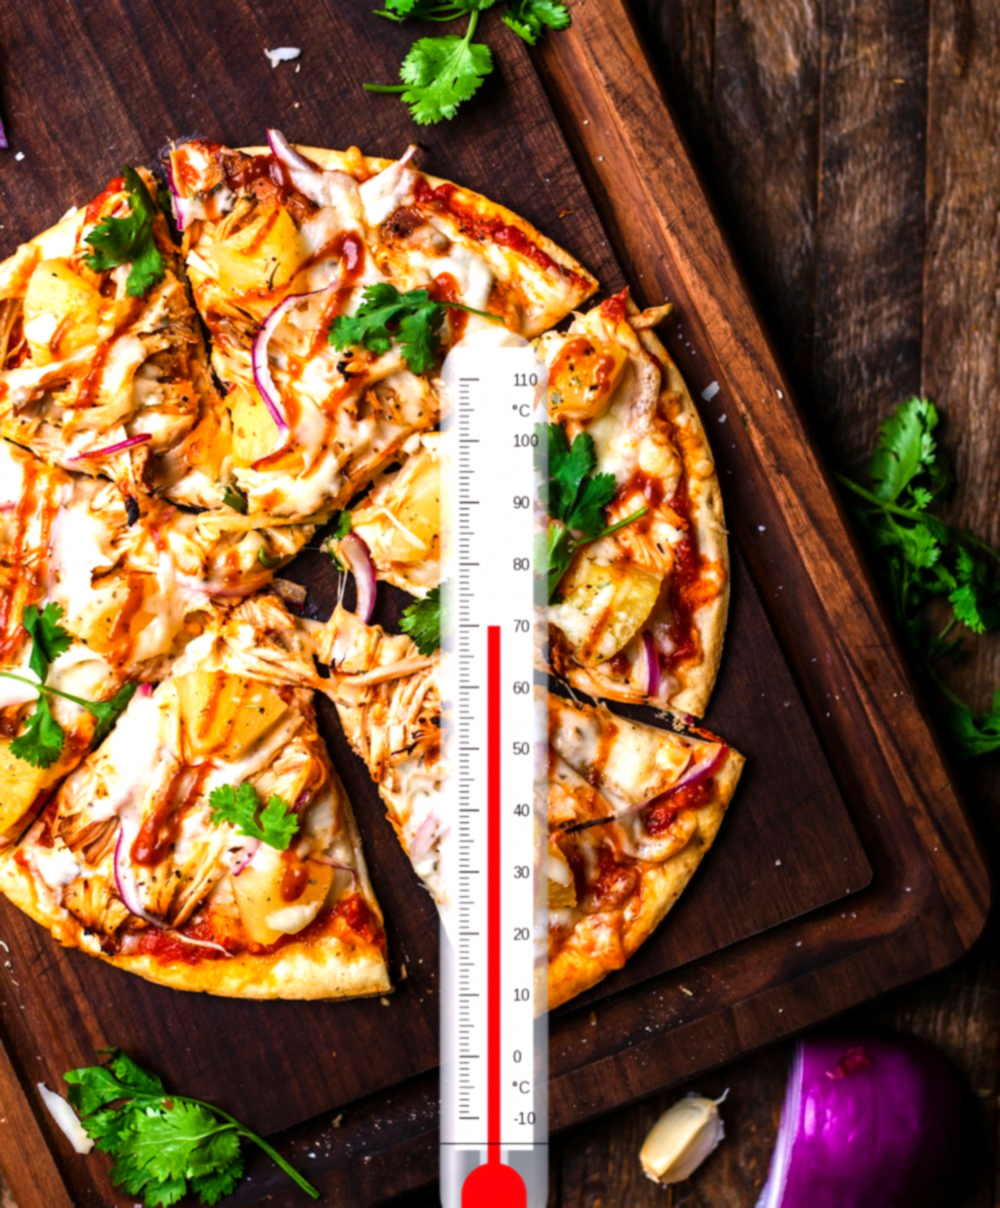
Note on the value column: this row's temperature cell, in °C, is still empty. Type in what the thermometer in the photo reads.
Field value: 70 °C
